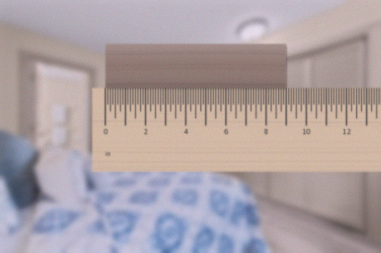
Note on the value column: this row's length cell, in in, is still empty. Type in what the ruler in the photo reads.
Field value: 9 in
